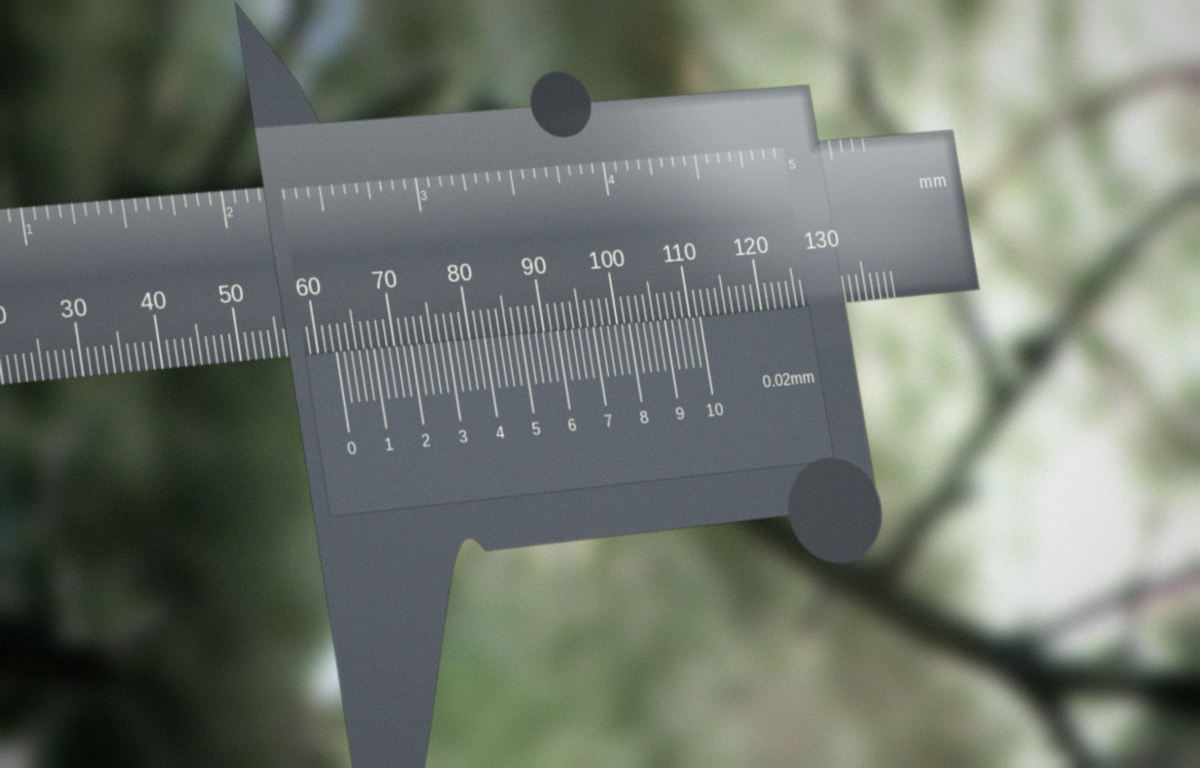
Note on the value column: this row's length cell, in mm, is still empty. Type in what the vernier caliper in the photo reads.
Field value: 62.4 mm
